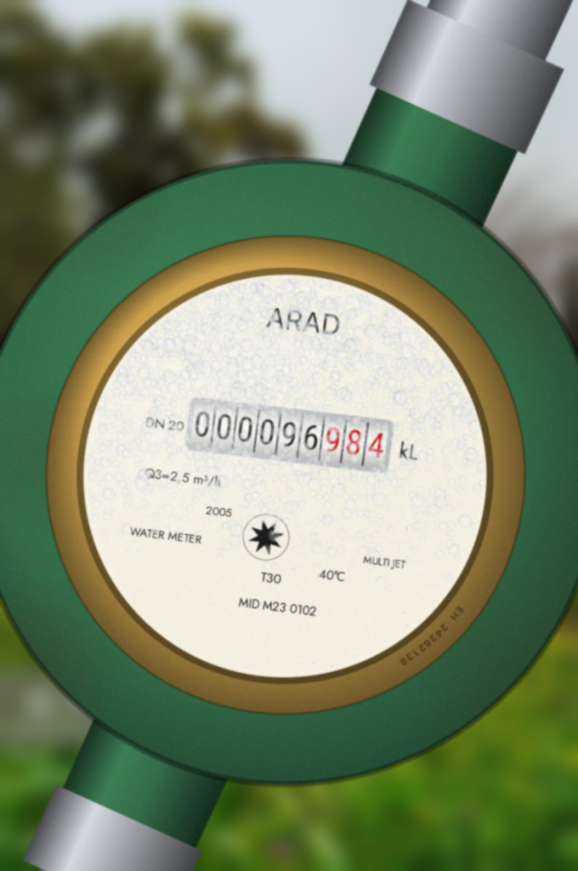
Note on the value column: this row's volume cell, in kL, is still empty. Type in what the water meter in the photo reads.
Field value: 96.984 kL
